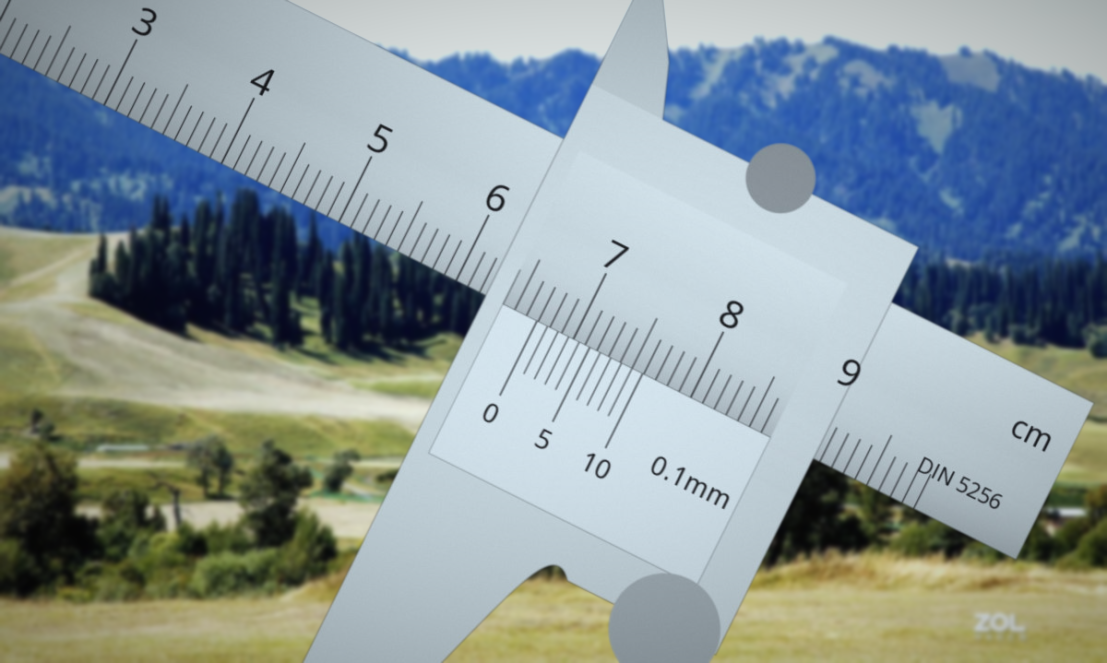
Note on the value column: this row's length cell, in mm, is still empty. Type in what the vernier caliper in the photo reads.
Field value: 66.9 mm
